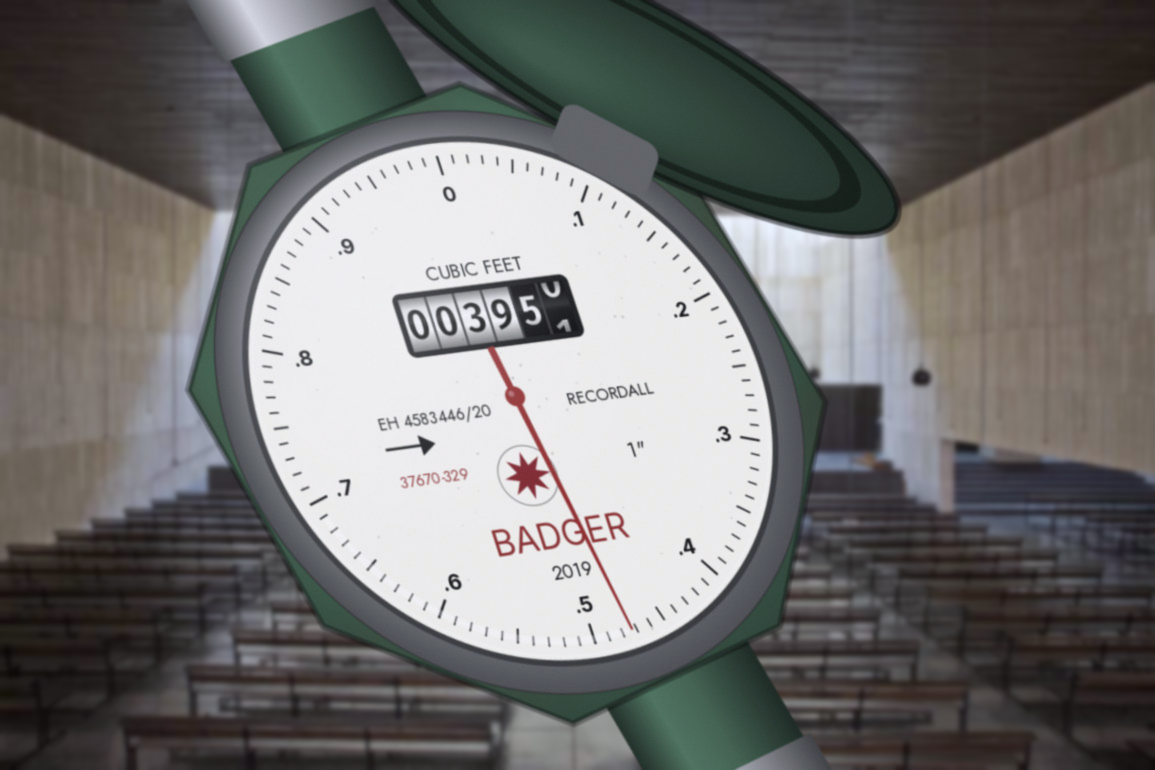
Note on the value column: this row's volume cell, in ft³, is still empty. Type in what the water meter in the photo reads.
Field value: 3950.47 ft³
